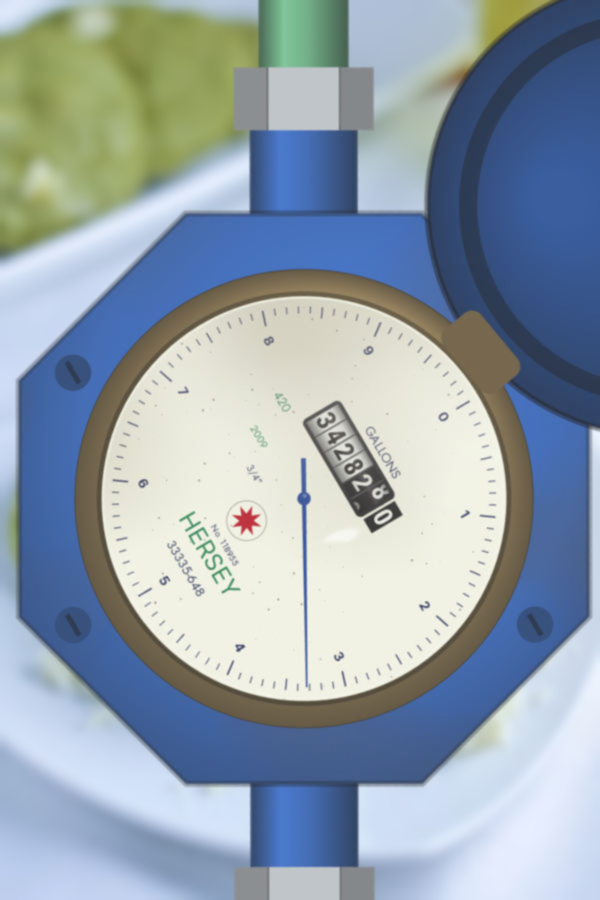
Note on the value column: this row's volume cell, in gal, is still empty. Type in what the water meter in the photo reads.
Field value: 3428283.3 gal
